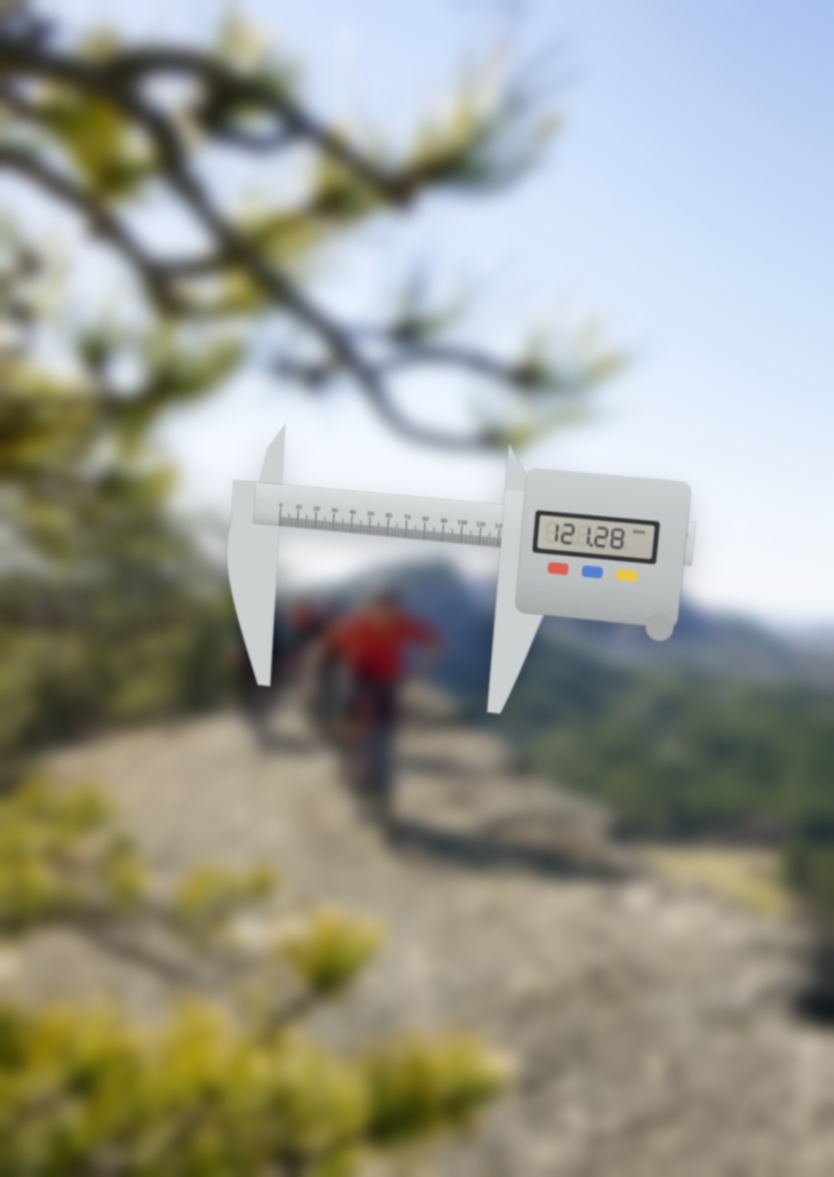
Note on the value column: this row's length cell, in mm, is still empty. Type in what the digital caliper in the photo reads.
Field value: 121.28 mm
